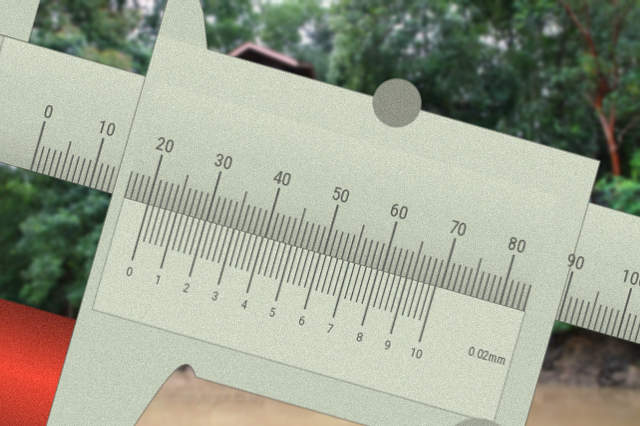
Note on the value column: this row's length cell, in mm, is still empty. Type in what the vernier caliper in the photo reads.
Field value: 20.0 mm
